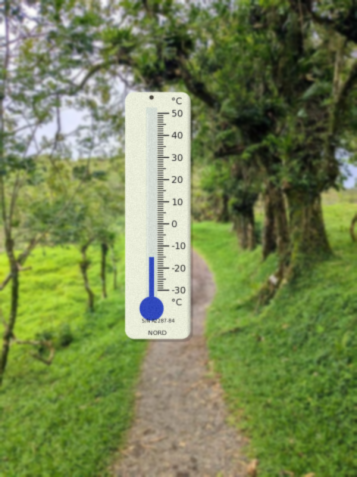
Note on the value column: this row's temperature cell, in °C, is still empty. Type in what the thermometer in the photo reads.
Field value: -15 °C
